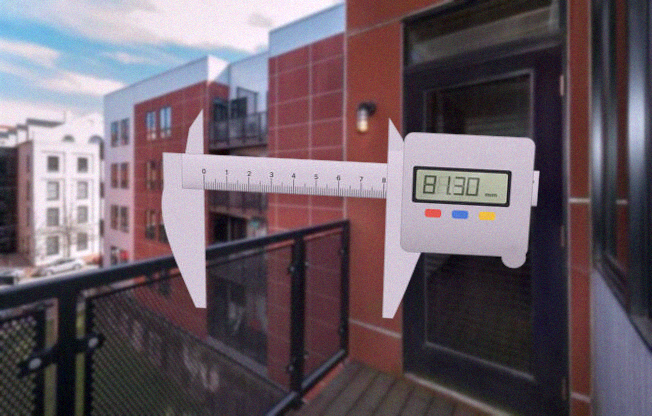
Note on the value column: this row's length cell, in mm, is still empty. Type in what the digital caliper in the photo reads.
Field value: 81.30 mm
